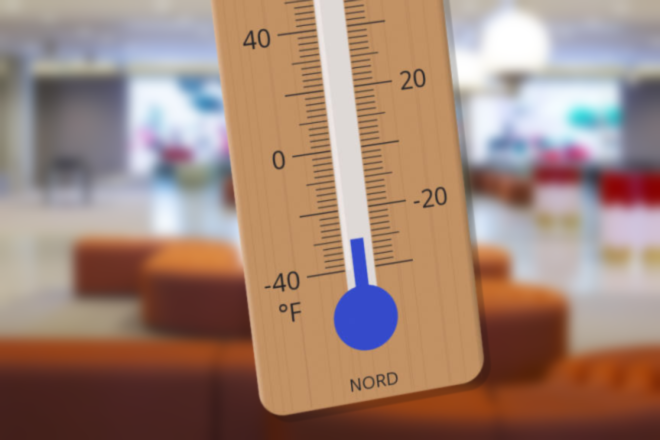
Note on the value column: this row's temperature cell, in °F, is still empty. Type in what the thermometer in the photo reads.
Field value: -30 °F
